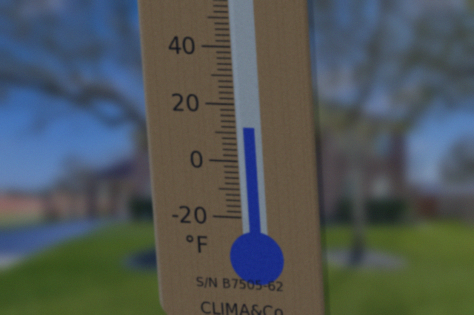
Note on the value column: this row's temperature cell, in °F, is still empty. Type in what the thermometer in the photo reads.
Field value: 12 °F
